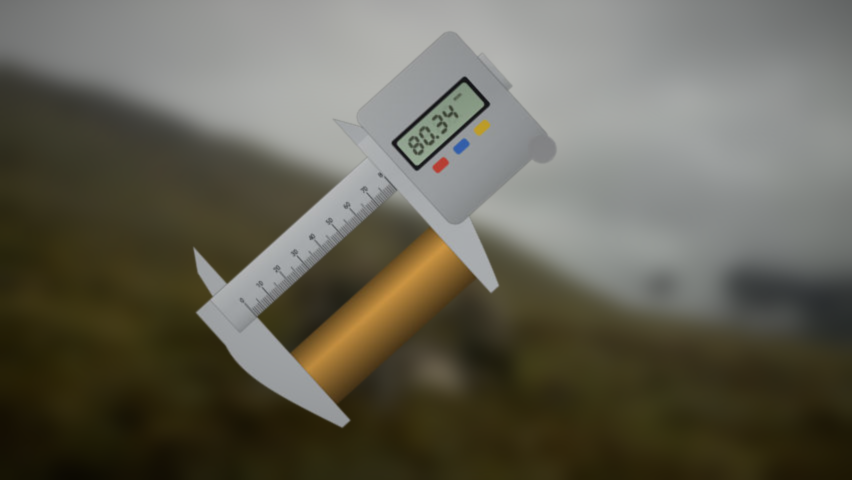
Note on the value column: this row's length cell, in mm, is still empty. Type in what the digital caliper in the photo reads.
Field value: 80.34 mm
